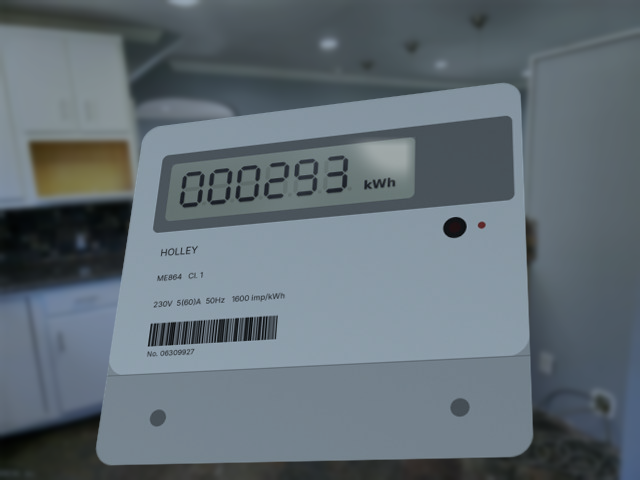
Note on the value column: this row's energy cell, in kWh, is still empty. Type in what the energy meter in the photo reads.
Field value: 293 kWh
